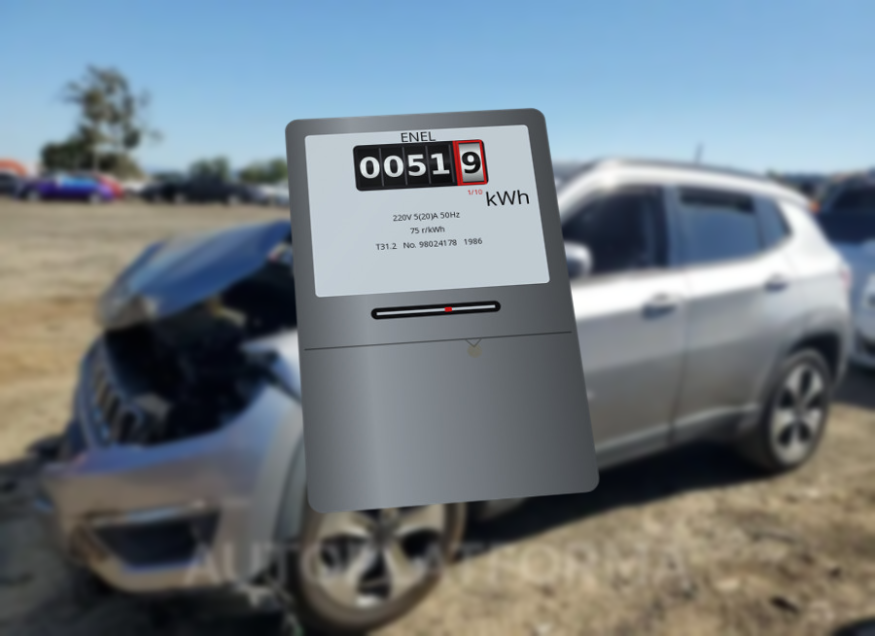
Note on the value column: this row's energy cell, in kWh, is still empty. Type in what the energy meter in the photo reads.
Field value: 51.9 kWh
